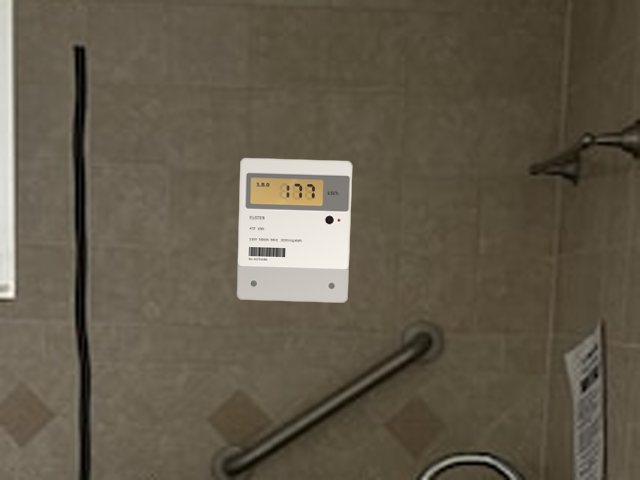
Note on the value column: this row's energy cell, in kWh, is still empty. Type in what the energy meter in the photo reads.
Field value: 177 kWh
